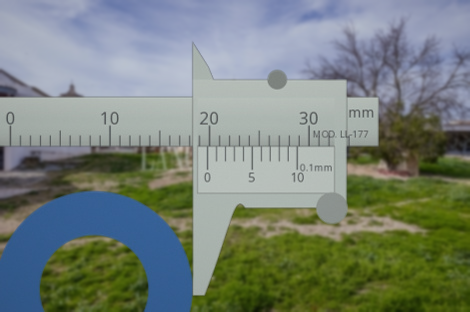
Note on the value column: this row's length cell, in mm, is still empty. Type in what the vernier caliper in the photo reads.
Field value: 19.8 mm
